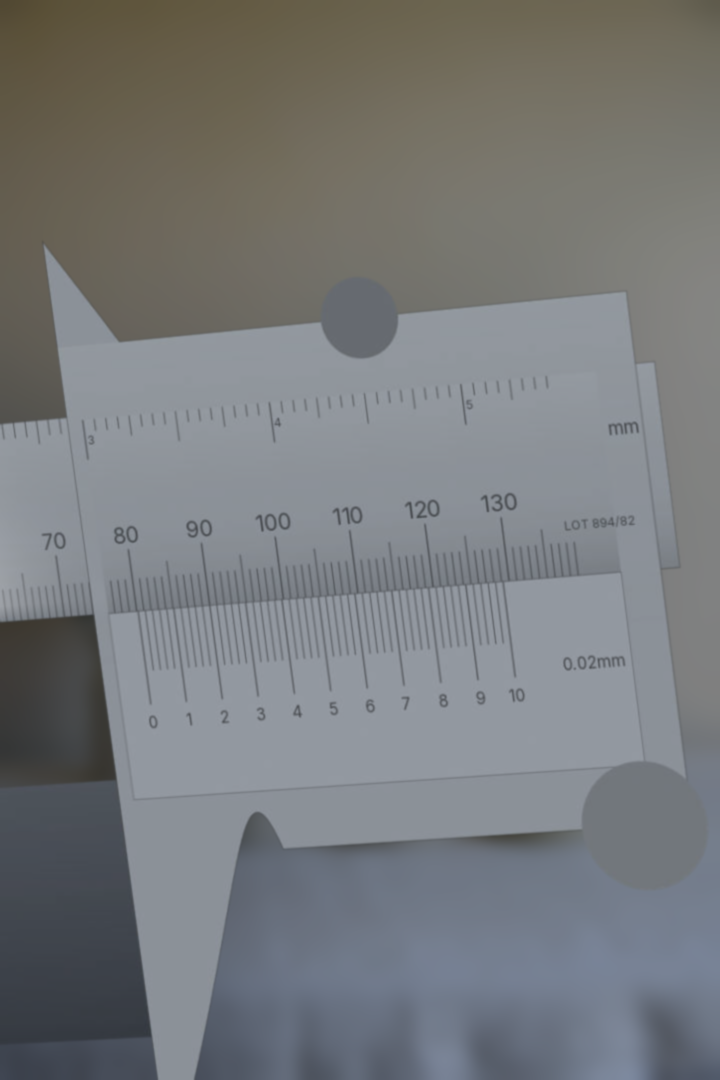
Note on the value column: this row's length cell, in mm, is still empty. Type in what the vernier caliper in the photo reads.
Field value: 80.2 mm
